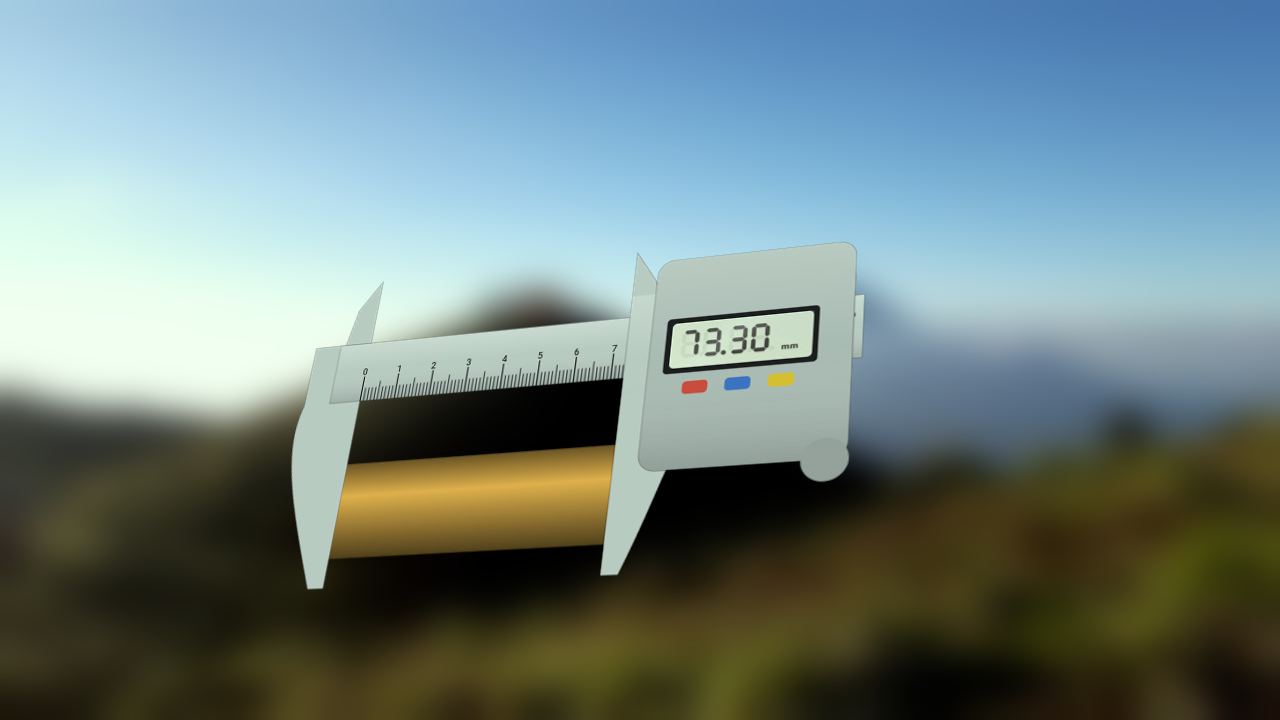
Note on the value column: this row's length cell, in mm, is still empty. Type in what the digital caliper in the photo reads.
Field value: 73.30 mm
